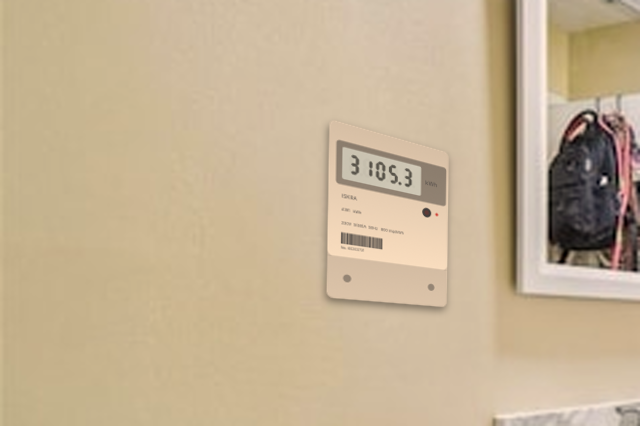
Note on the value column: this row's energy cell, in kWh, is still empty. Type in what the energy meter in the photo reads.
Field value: 3105.3 kWh
